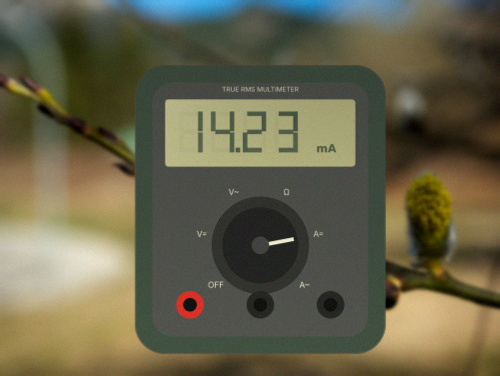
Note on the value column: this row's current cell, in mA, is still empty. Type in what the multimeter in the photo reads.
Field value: 14.23 mA
